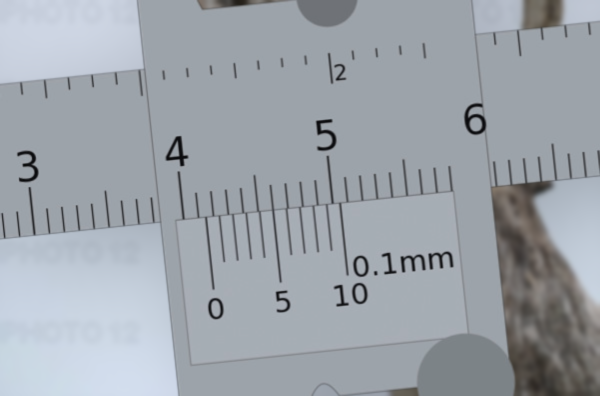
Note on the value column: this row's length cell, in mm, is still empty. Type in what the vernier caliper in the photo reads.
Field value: 41.5 mm
